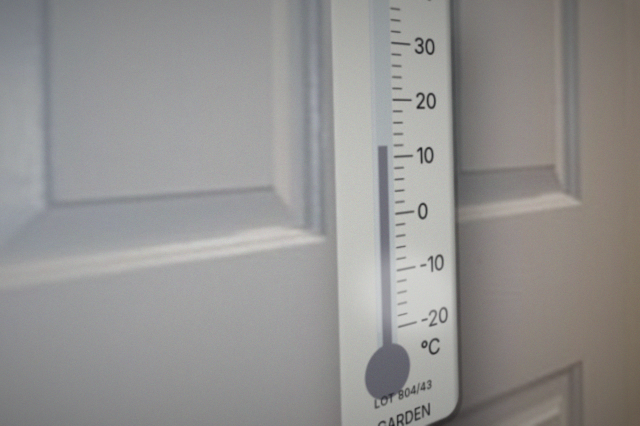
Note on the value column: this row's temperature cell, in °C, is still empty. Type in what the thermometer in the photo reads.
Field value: 12 °C
